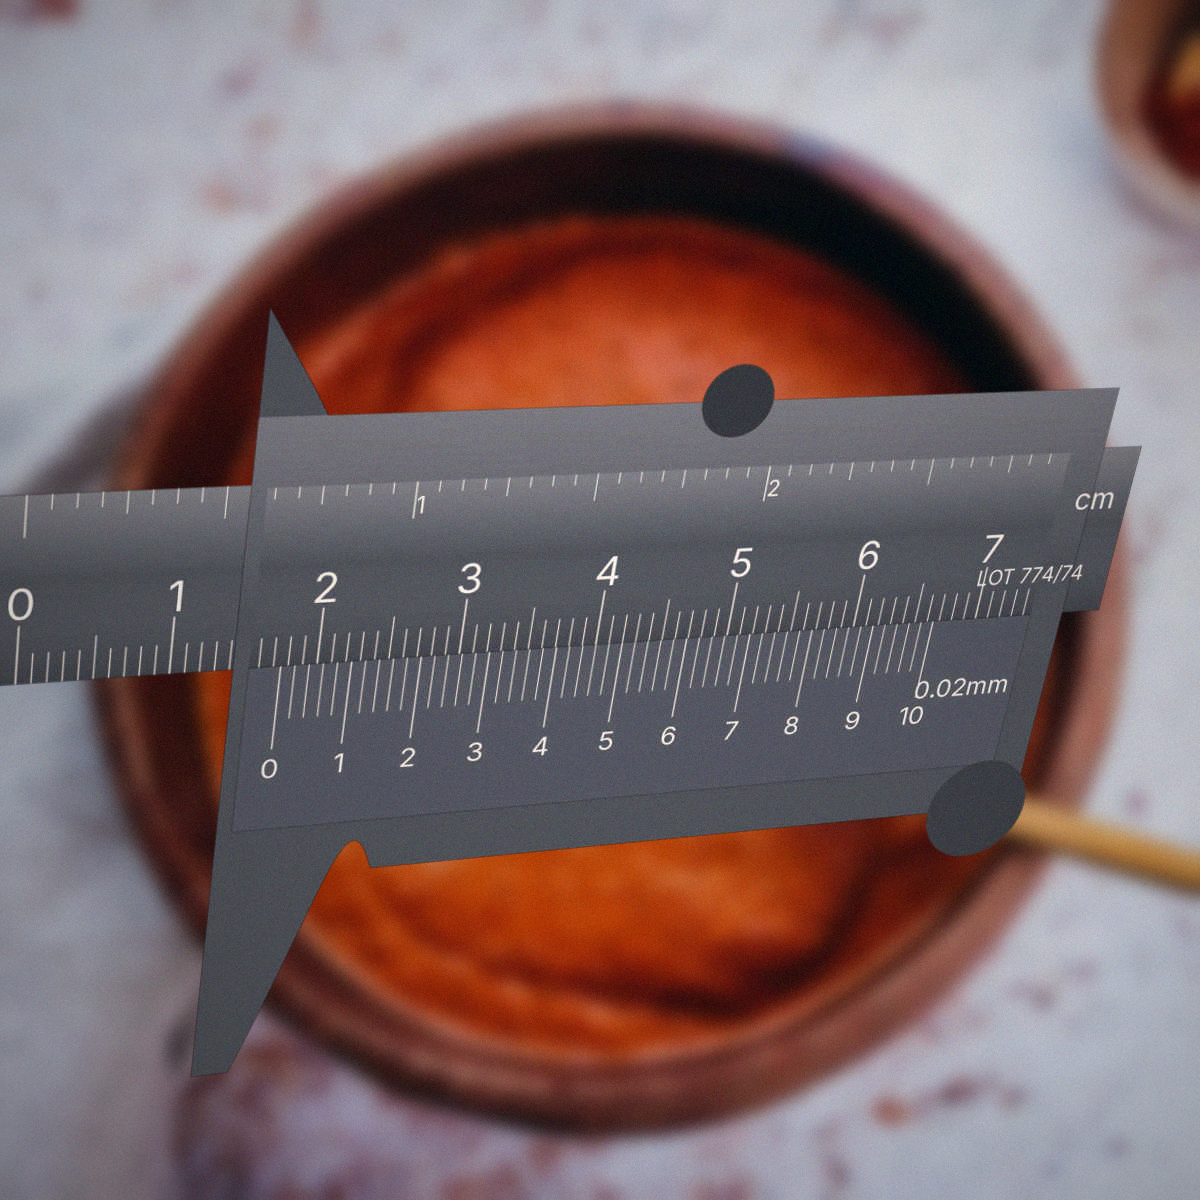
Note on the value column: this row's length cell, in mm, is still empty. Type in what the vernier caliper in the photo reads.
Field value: 17.5 mm
